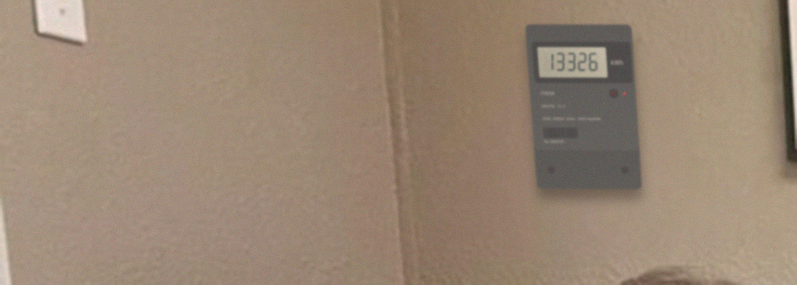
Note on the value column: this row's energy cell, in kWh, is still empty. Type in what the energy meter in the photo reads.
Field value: 13326 kWh
